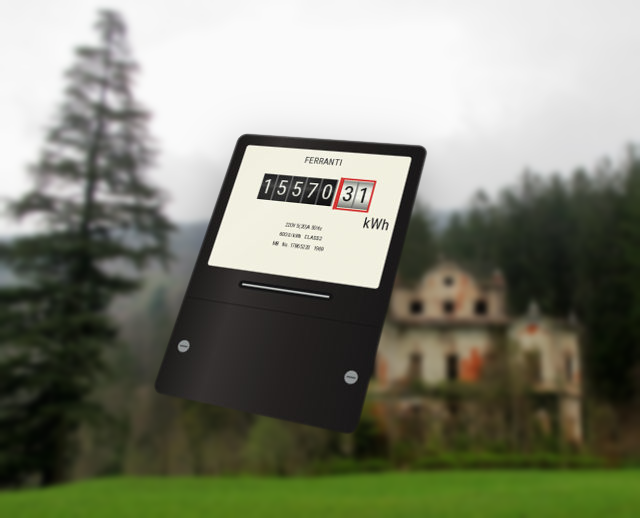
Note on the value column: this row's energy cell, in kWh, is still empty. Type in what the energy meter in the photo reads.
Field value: 15570.31 kWh
